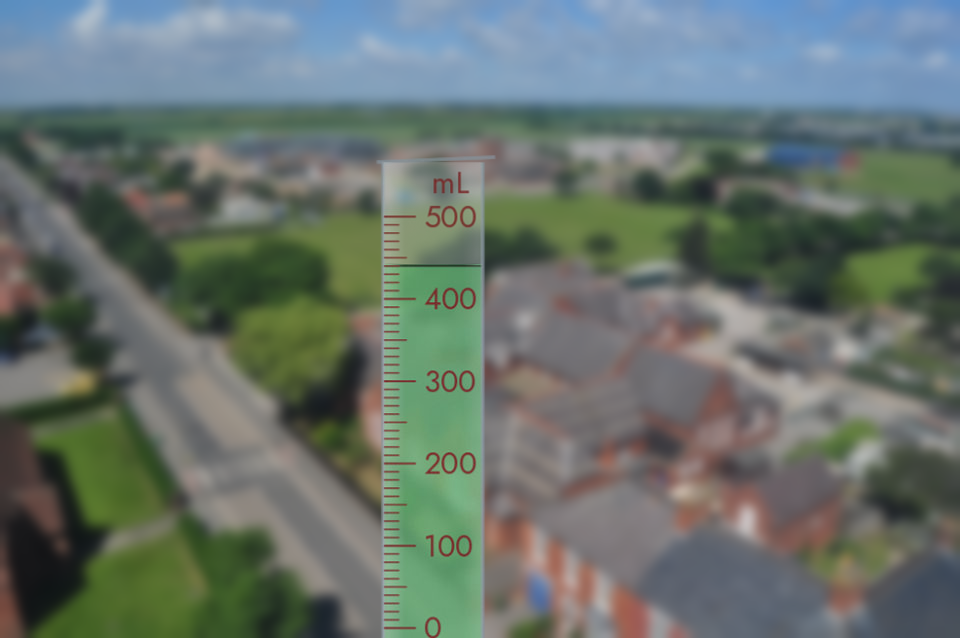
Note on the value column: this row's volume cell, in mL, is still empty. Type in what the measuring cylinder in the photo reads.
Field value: 440 mL
